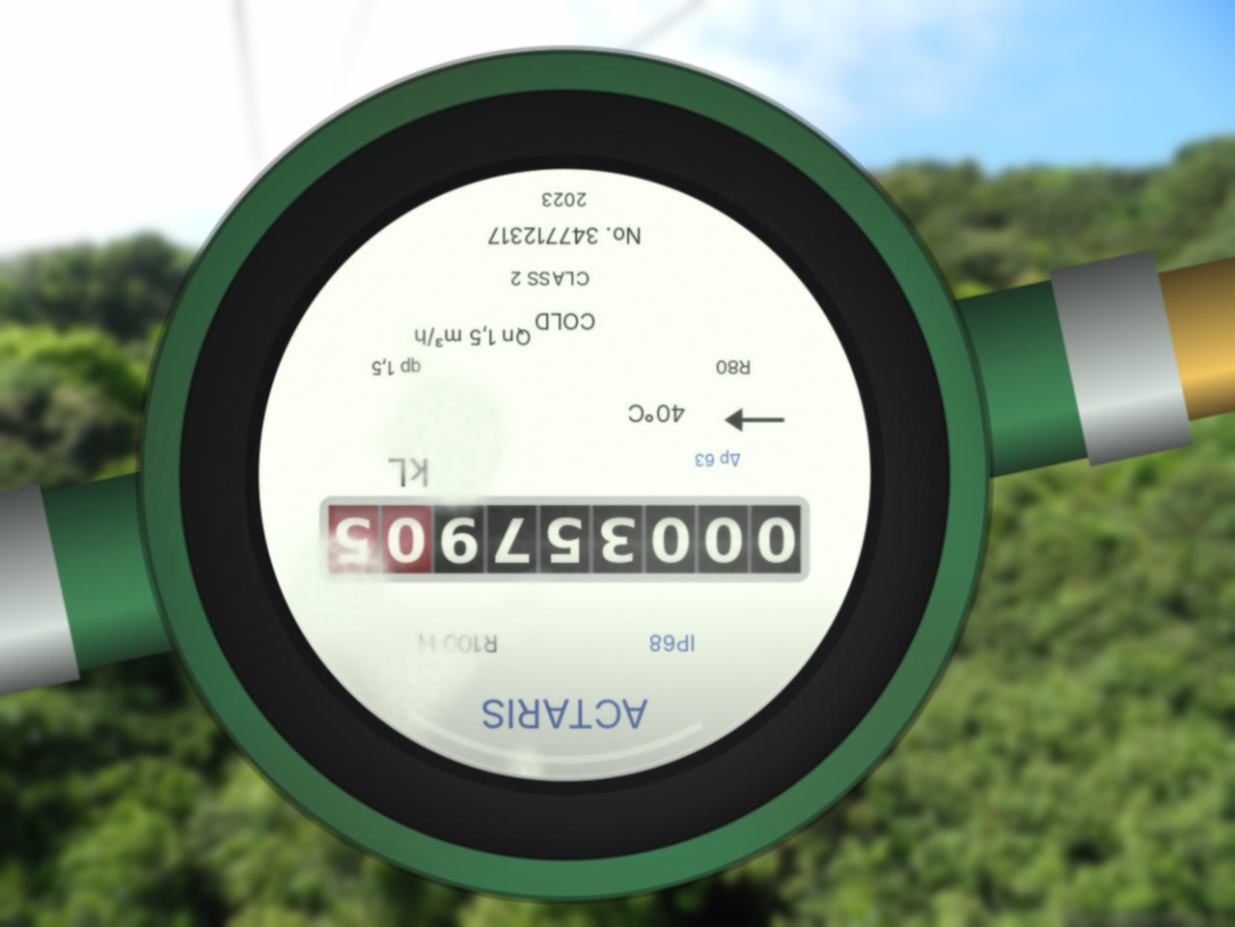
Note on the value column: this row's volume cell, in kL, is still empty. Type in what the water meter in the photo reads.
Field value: 3579.05 kL
